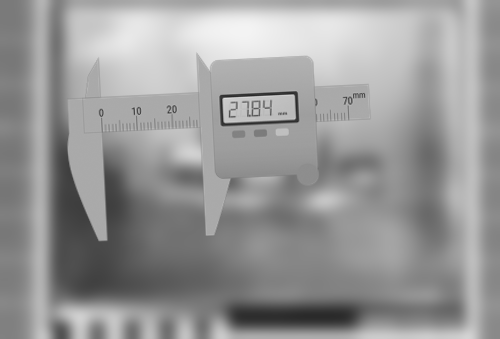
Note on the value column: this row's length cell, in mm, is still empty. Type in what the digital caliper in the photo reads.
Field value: 27.84 mm
